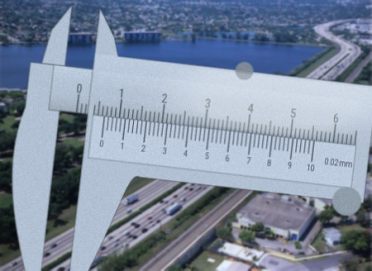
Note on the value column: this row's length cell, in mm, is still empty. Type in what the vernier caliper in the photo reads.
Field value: 6.5 mm
